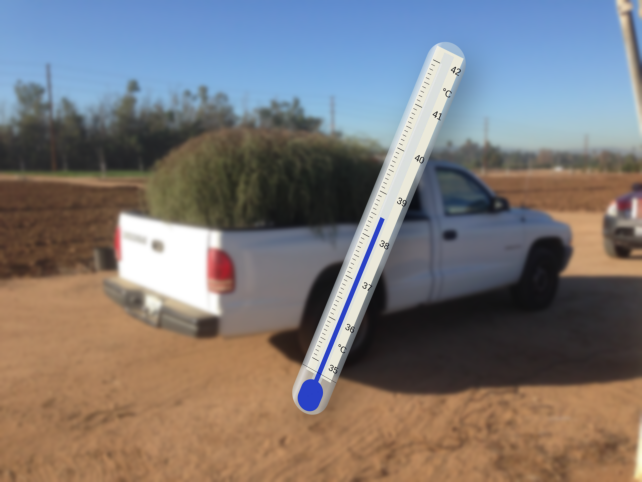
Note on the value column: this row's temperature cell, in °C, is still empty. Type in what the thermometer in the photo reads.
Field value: 38.5 °C
